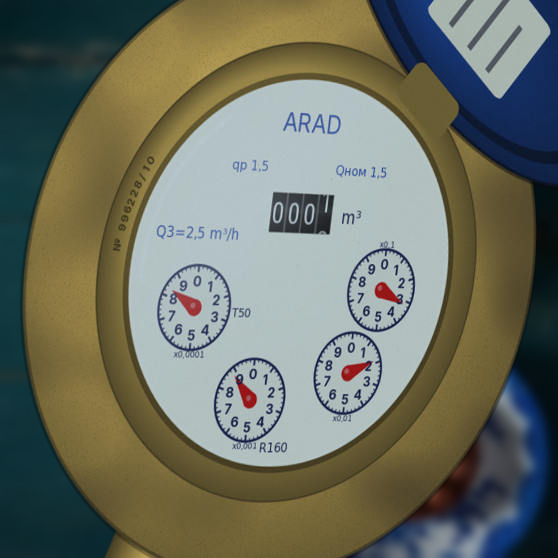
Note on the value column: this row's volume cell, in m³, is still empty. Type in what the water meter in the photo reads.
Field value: 1.3188 m³
